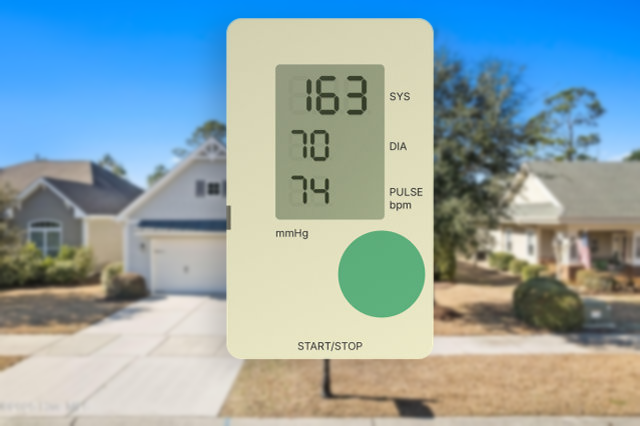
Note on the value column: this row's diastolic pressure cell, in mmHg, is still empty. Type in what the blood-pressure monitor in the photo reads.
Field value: 70 mmHg
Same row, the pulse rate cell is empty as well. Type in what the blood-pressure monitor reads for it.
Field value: 74 bpm
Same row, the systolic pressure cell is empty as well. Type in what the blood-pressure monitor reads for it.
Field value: 163 mmHg
